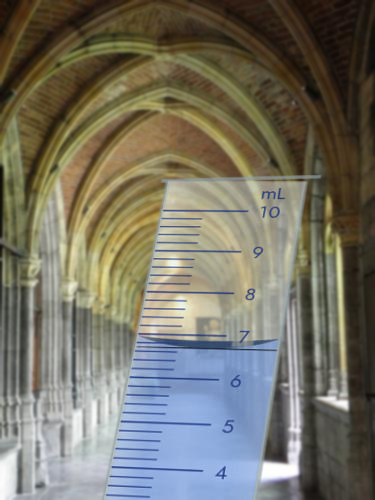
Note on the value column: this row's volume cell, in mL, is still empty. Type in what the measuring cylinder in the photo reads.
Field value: 6.7 mL
